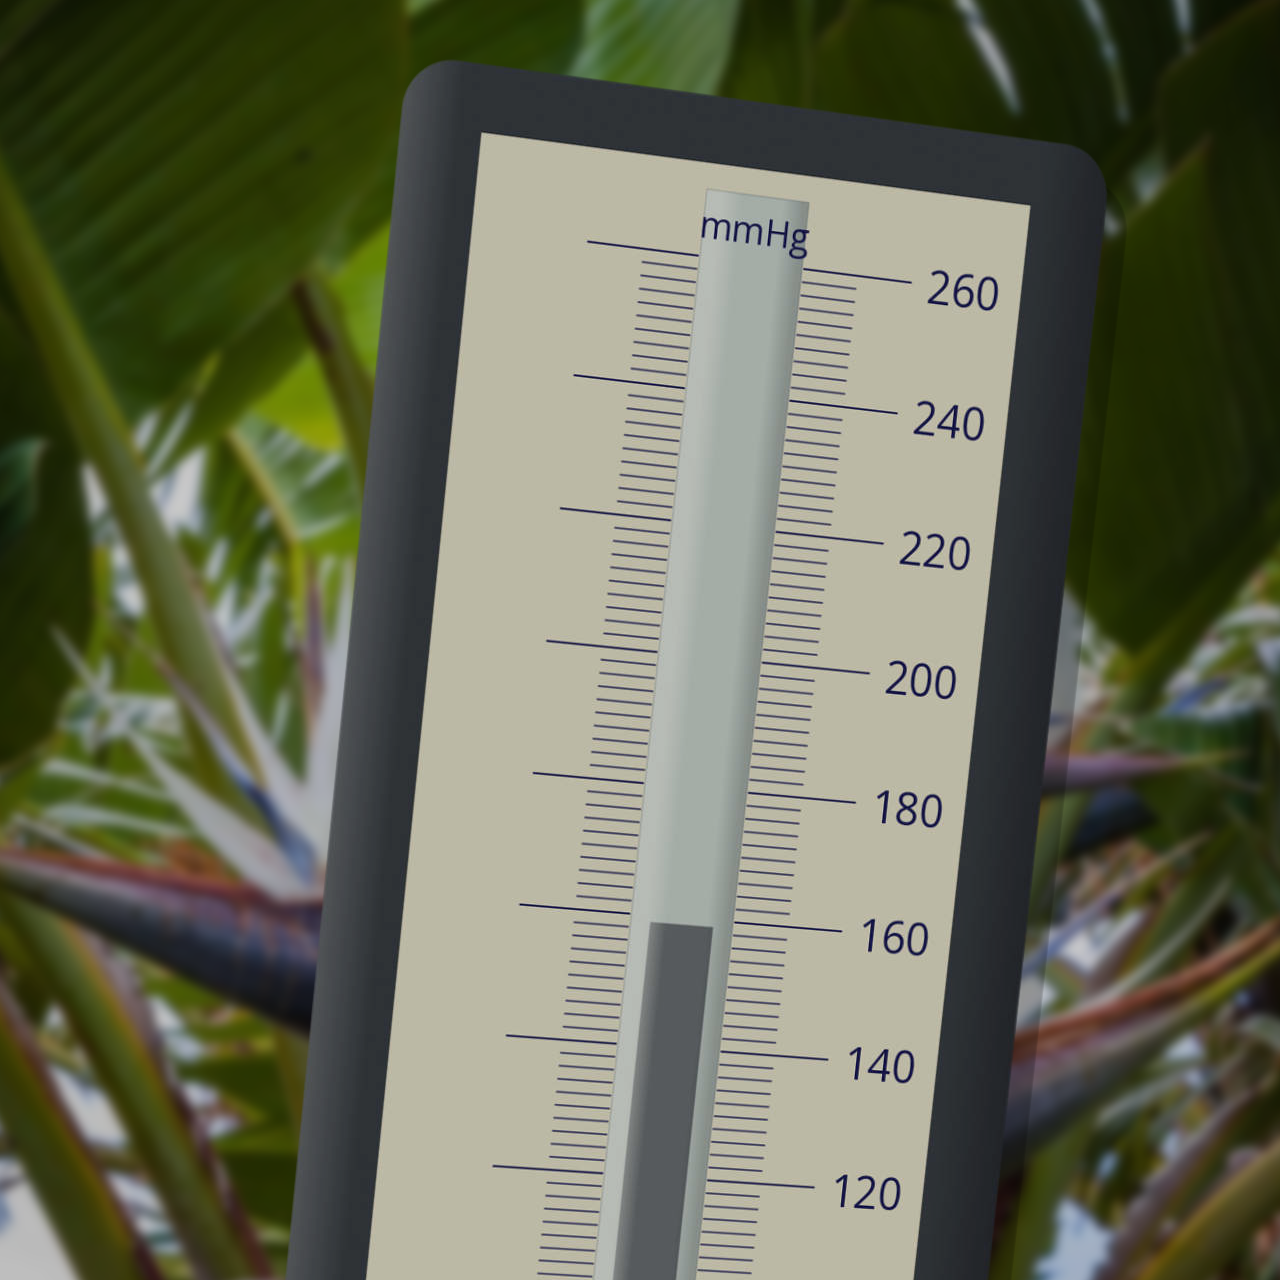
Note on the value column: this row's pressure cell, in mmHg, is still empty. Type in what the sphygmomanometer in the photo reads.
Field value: 159 mmHg
